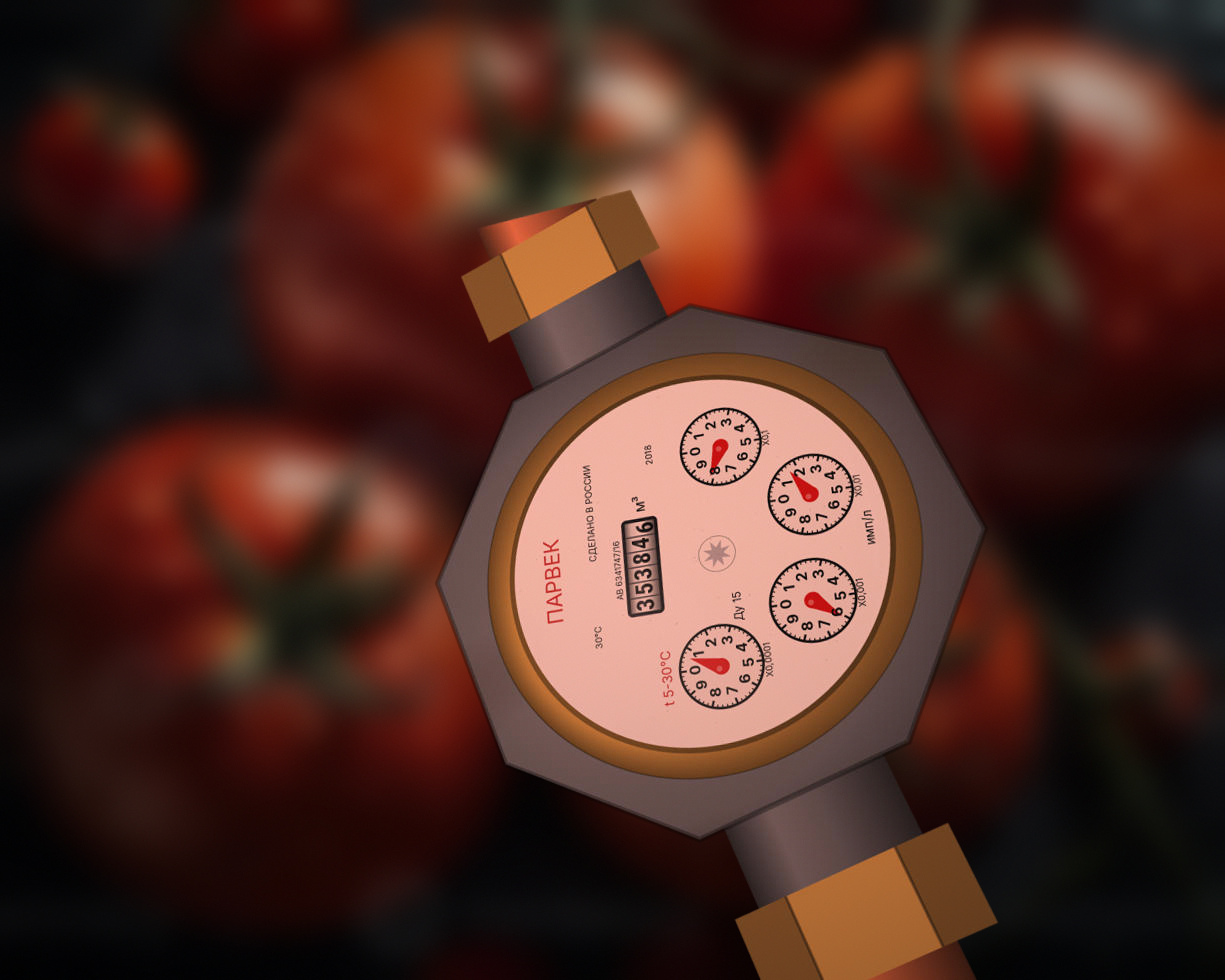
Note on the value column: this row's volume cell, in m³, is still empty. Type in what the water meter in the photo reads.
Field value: 353845.8160 m³
